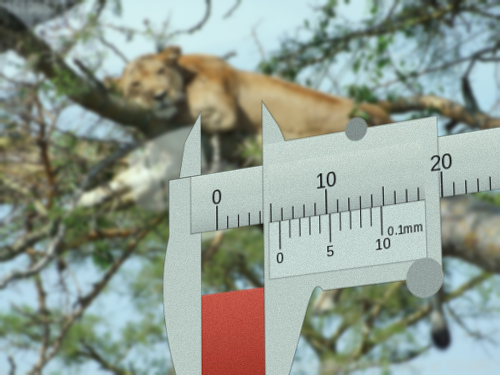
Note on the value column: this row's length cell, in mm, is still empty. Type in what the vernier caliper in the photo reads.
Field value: 5.8 mm
